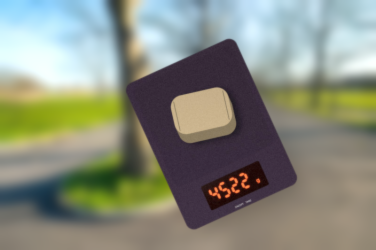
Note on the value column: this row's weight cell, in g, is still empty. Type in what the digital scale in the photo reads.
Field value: 4522 g
